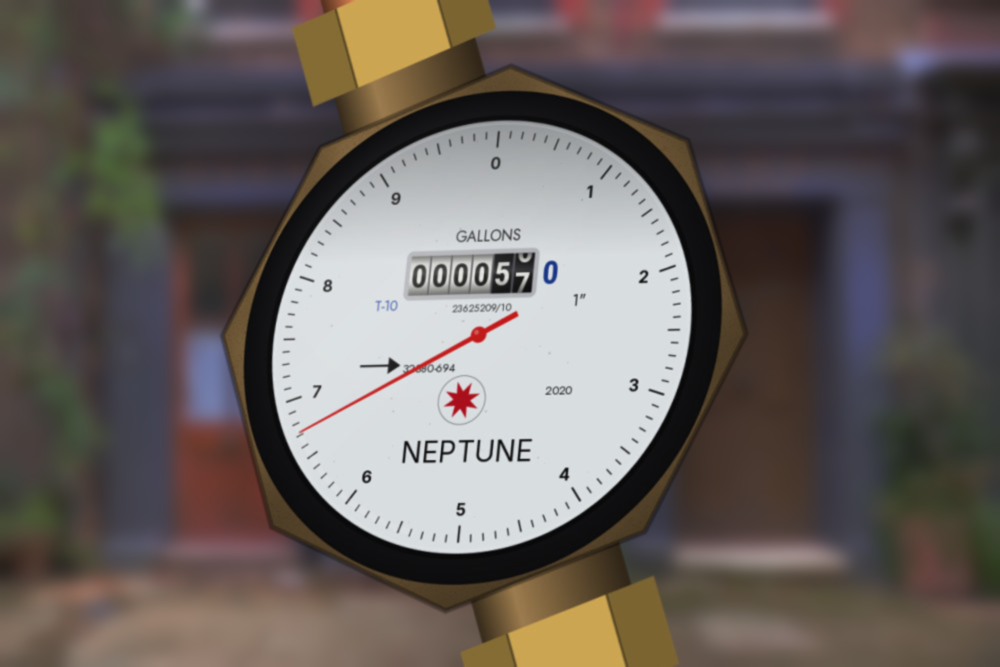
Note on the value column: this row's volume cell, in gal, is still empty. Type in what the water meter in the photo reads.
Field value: 566.7 gal
